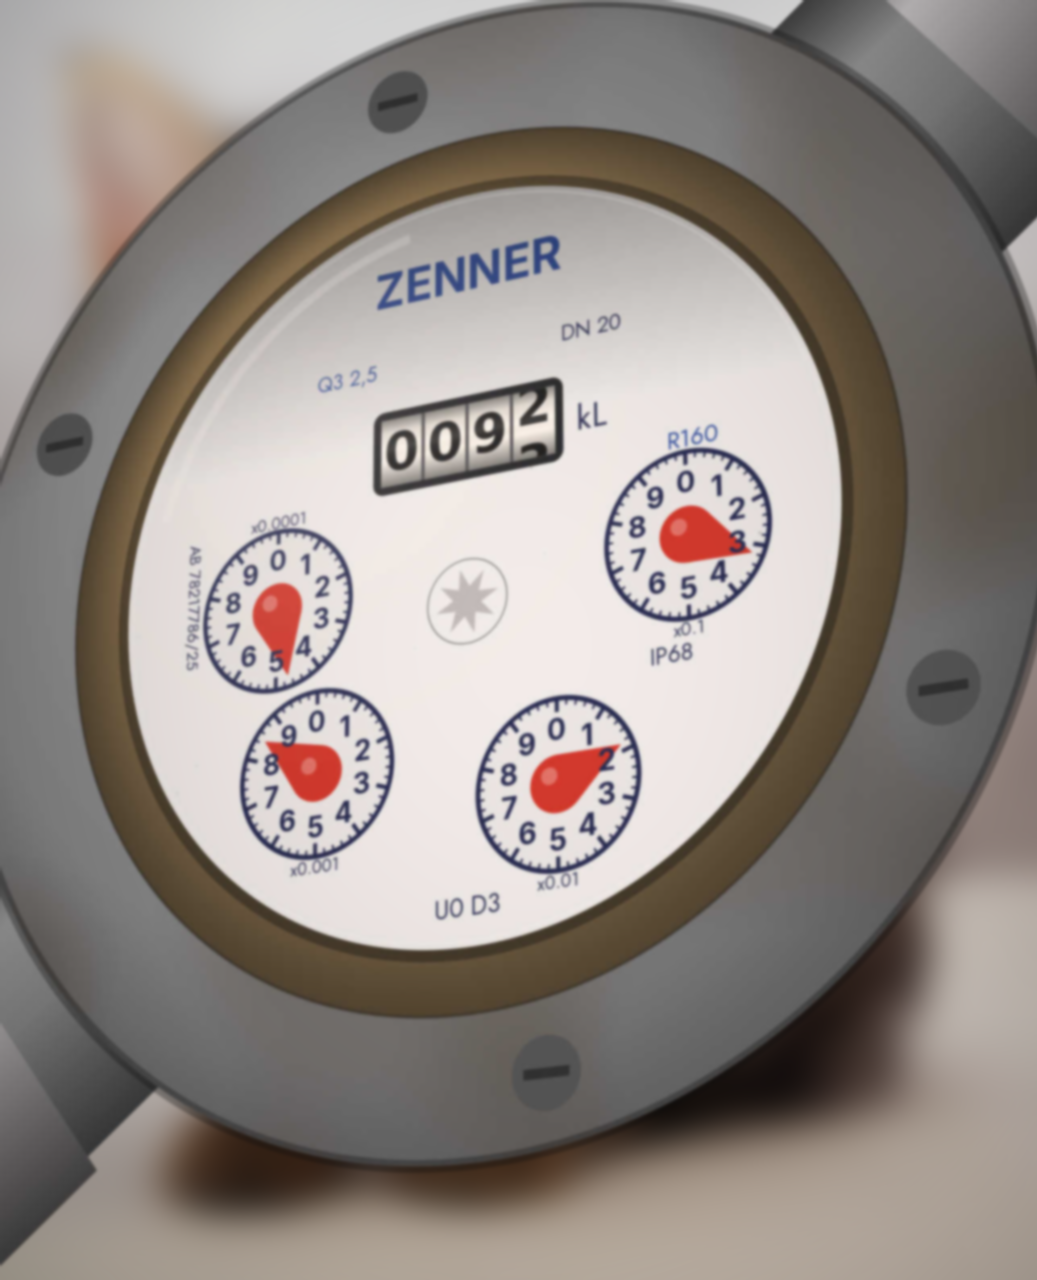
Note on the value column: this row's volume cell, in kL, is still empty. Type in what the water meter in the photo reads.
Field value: 92.3184 kL
